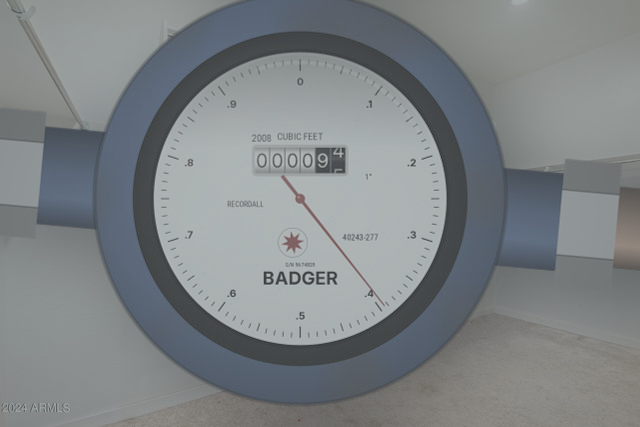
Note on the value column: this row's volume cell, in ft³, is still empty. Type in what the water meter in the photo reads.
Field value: 94.39 ft³
